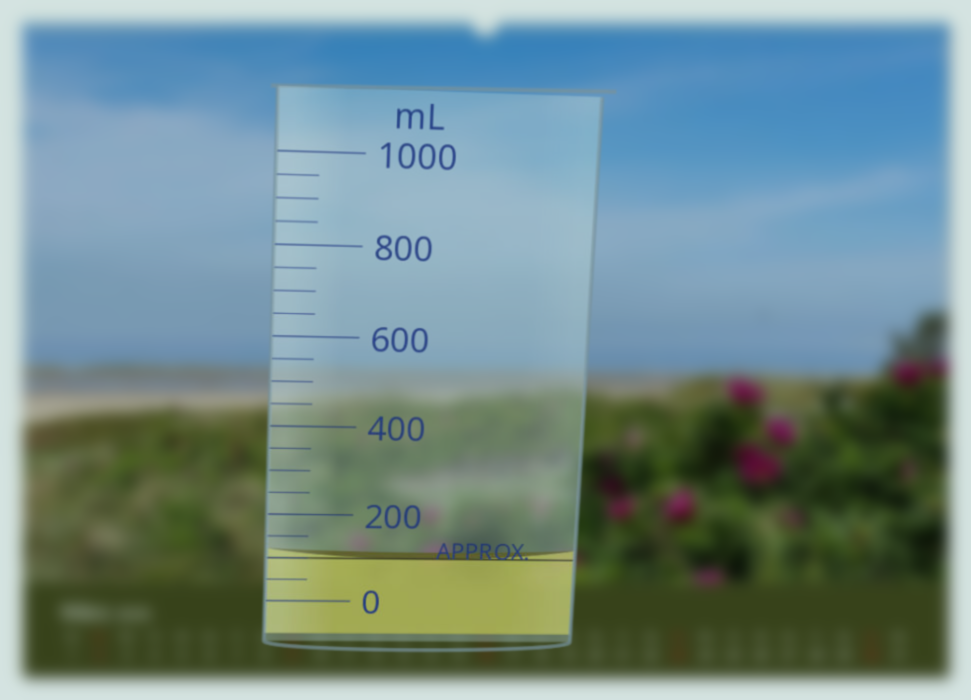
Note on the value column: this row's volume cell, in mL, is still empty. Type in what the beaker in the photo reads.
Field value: 100 mL
